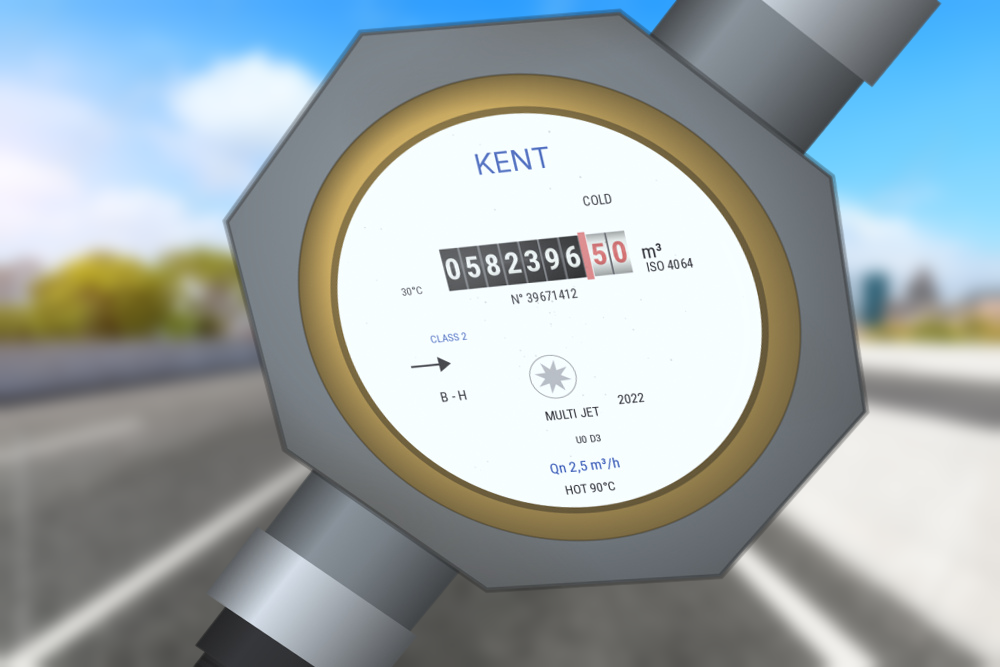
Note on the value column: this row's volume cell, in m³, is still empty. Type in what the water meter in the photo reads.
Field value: 582396.50 m³
